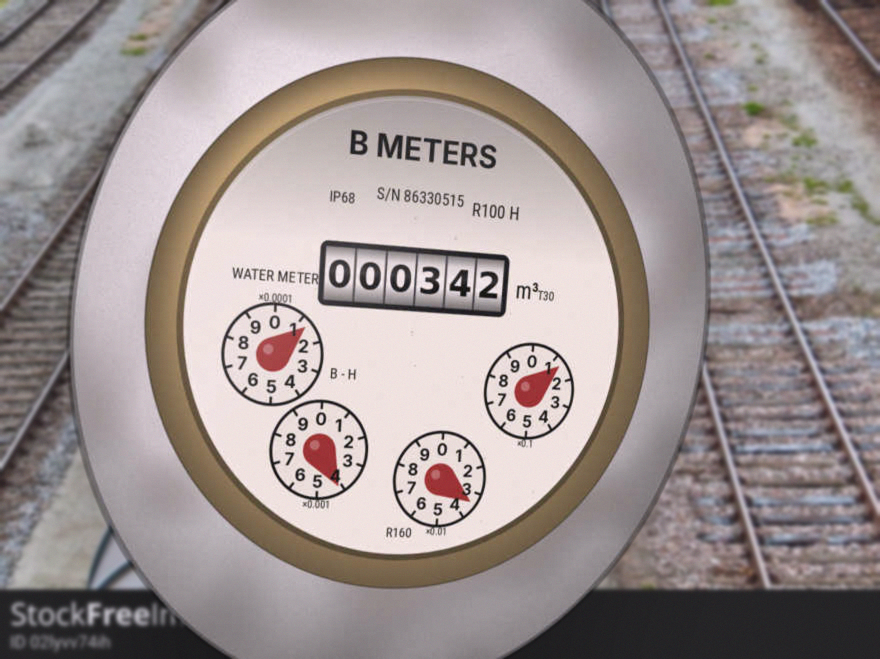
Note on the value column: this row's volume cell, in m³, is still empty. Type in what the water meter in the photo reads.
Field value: 342.1341 m³
